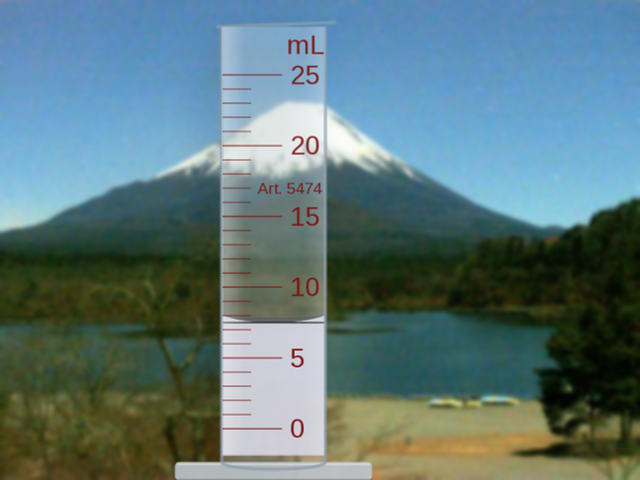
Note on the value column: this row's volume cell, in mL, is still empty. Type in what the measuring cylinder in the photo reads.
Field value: 7.5 mL
